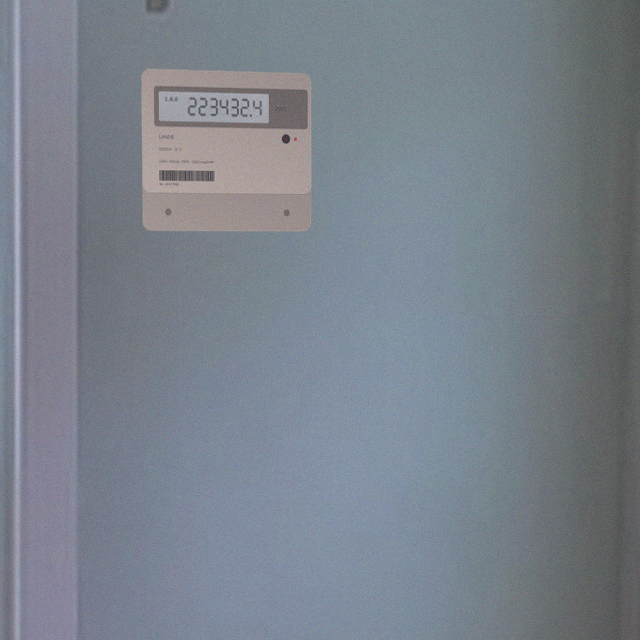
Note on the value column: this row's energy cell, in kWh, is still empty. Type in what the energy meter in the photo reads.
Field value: 223432.4 kWh
